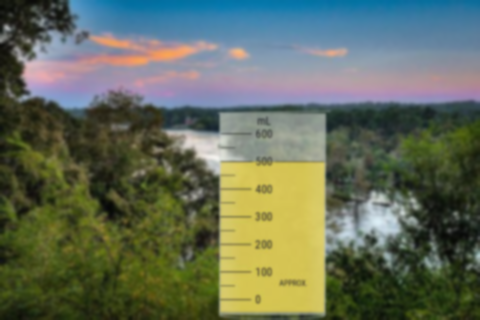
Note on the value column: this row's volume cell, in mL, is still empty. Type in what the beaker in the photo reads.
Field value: 500 mL
